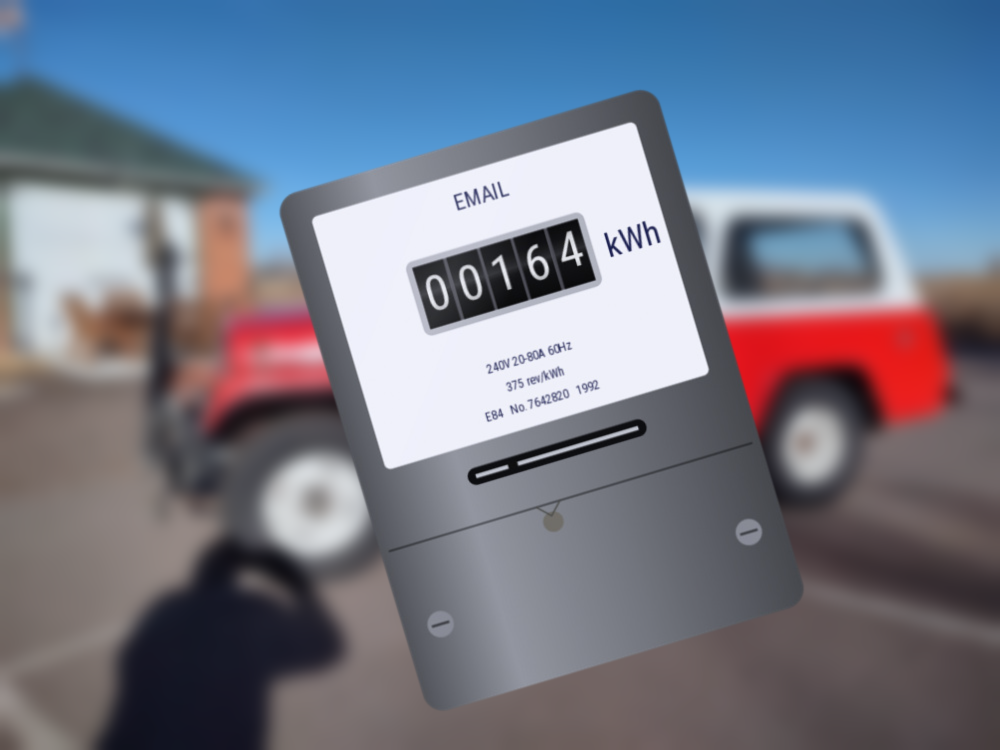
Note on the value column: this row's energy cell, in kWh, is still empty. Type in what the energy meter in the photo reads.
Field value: 164 kWh
